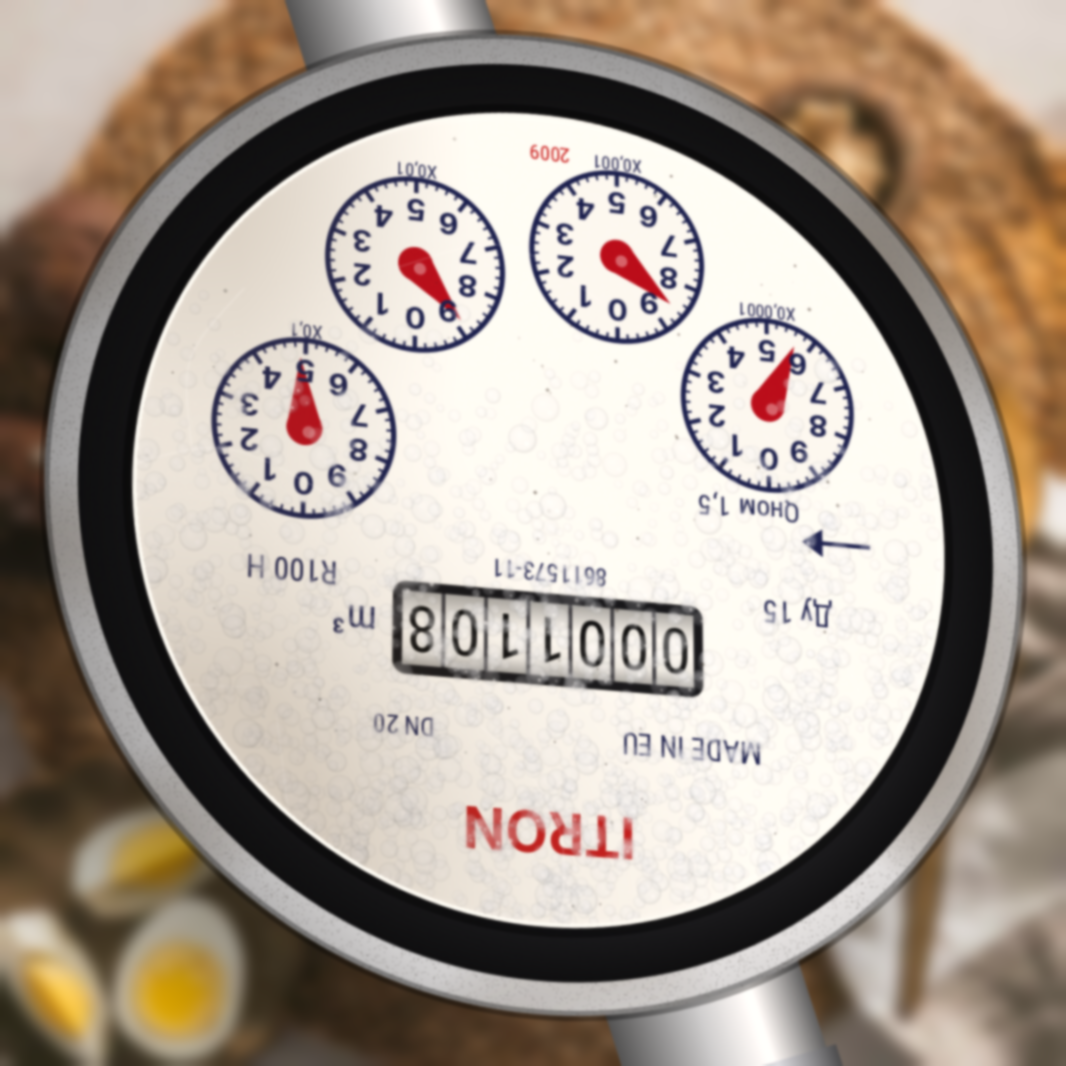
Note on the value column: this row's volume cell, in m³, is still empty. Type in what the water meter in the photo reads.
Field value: 1108.4885 m³
